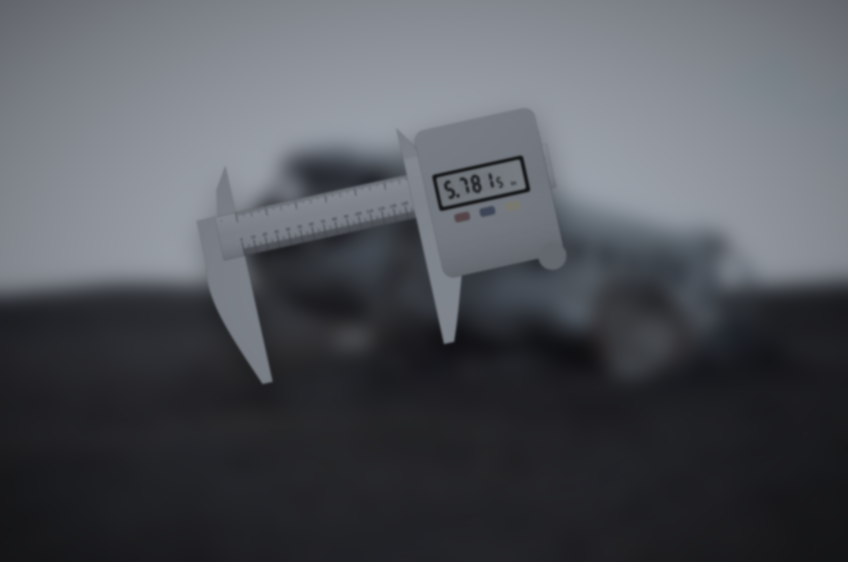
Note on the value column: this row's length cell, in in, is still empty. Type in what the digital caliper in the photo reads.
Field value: 5.7815 in
